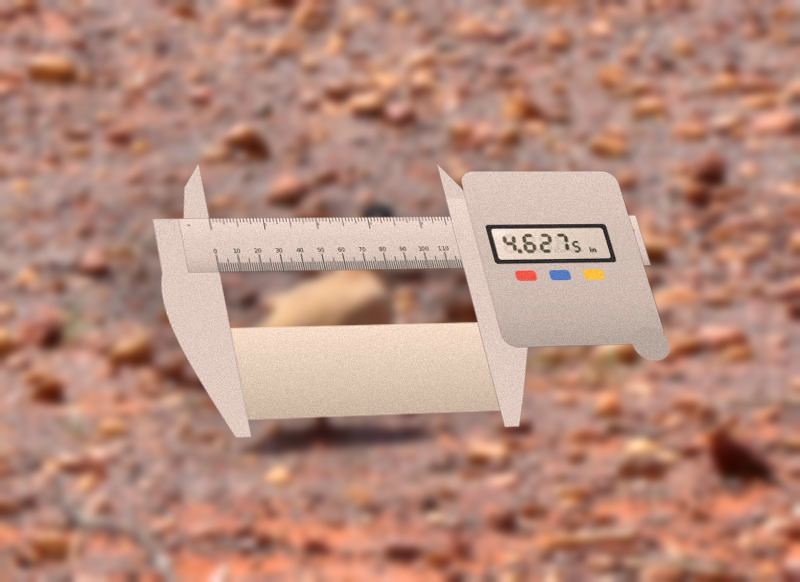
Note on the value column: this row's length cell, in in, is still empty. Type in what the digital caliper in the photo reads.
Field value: 4.6275 in
